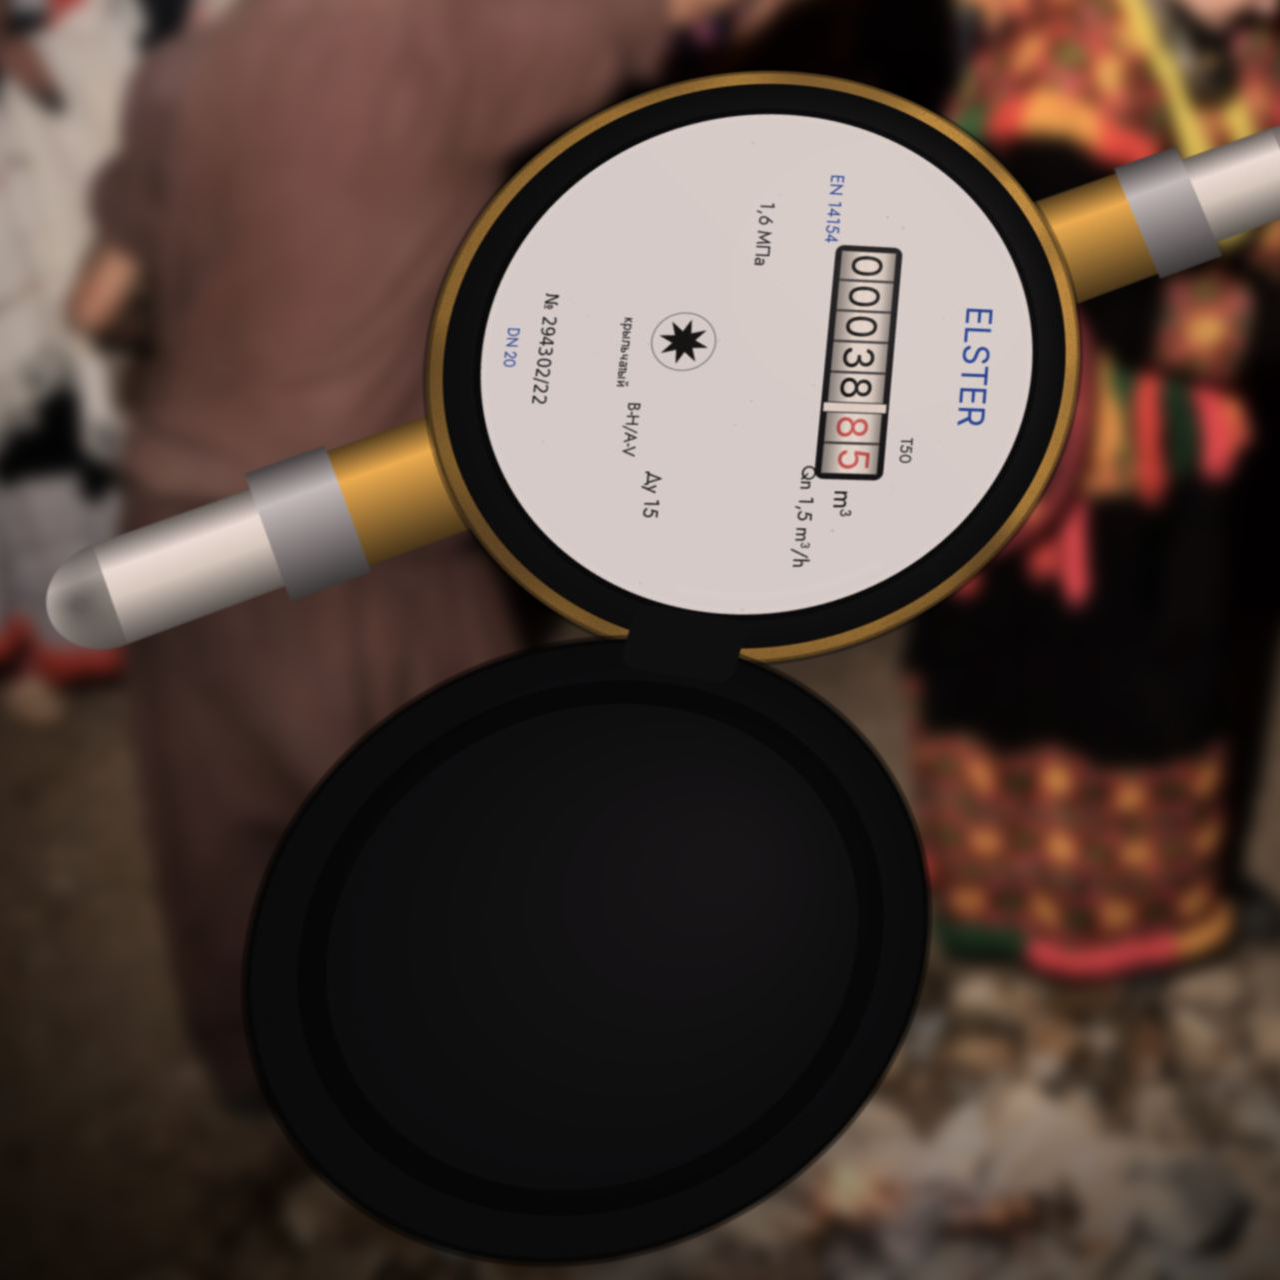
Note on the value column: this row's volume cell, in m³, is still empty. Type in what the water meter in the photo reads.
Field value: 38.85 m³
